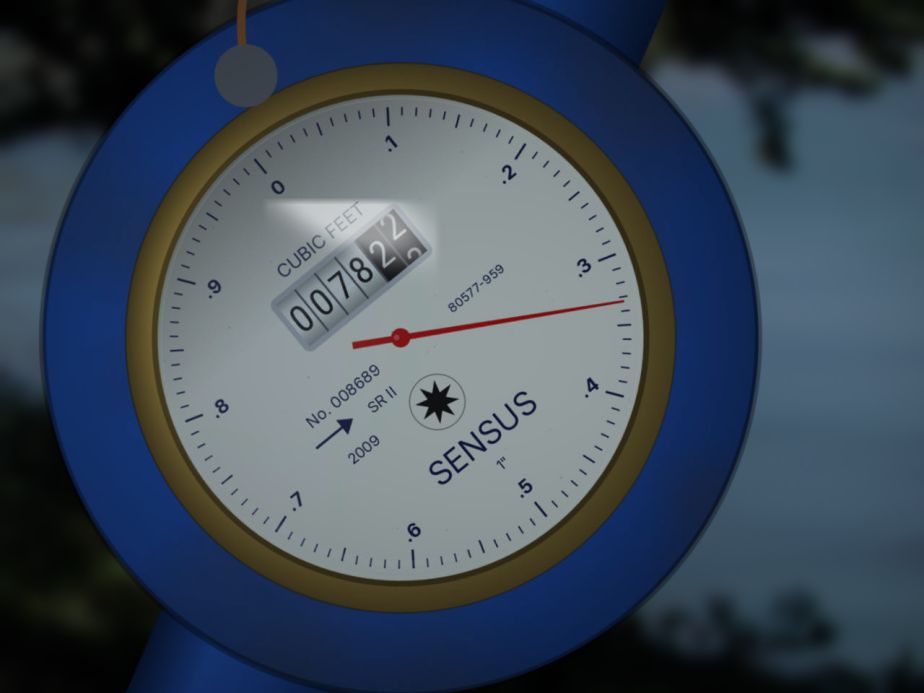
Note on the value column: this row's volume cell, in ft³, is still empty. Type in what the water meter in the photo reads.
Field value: 7822.33 ft³
